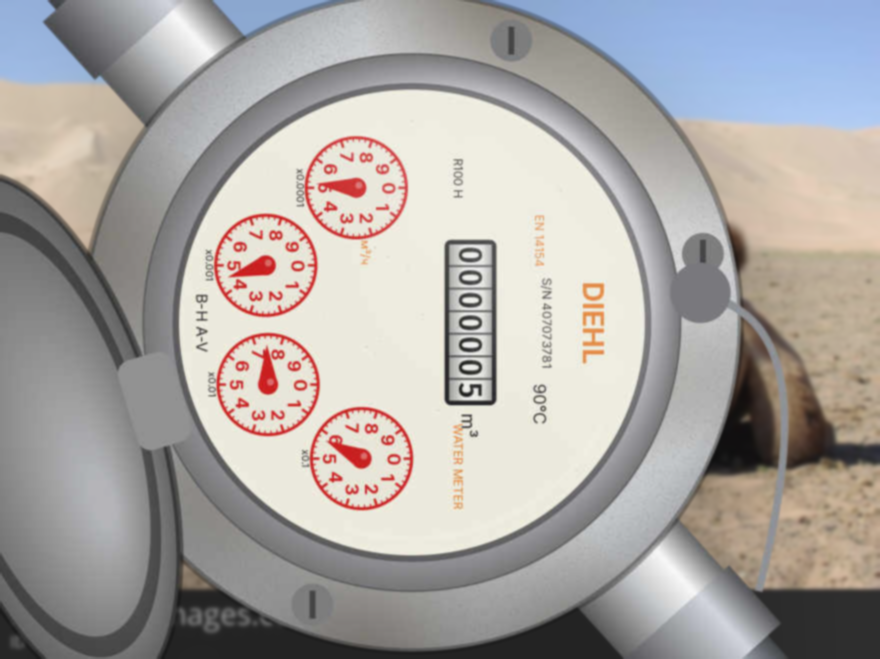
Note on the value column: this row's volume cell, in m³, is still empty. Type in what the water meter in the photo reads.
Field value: 5.5745 m³
